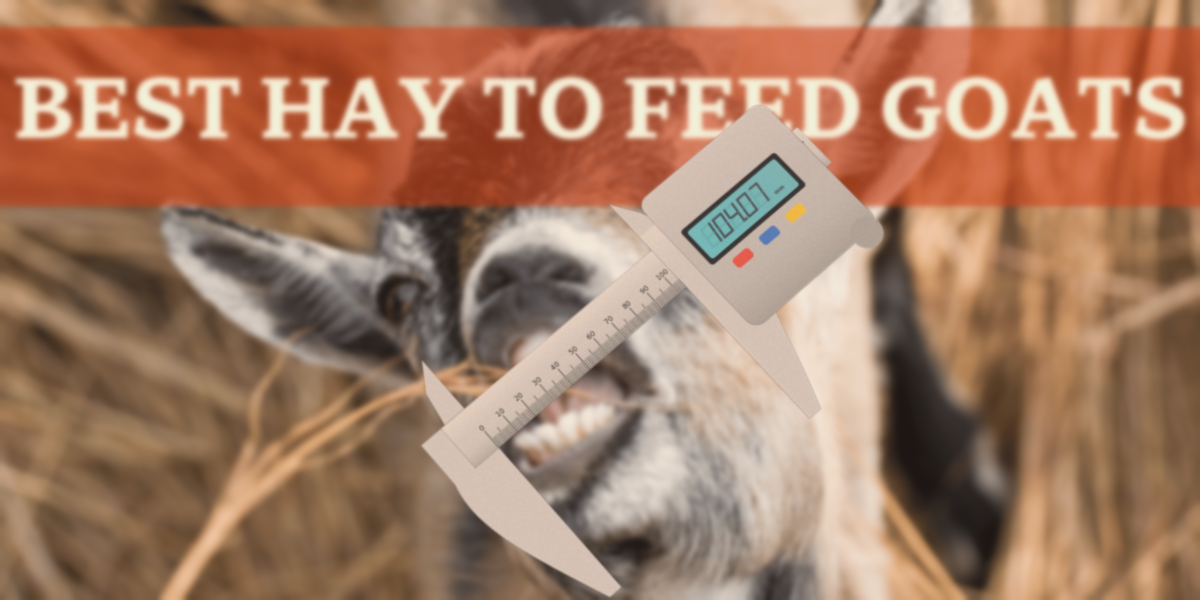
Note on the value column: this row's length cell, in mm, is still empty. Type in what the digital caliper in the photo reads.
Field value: 104.07 mm
